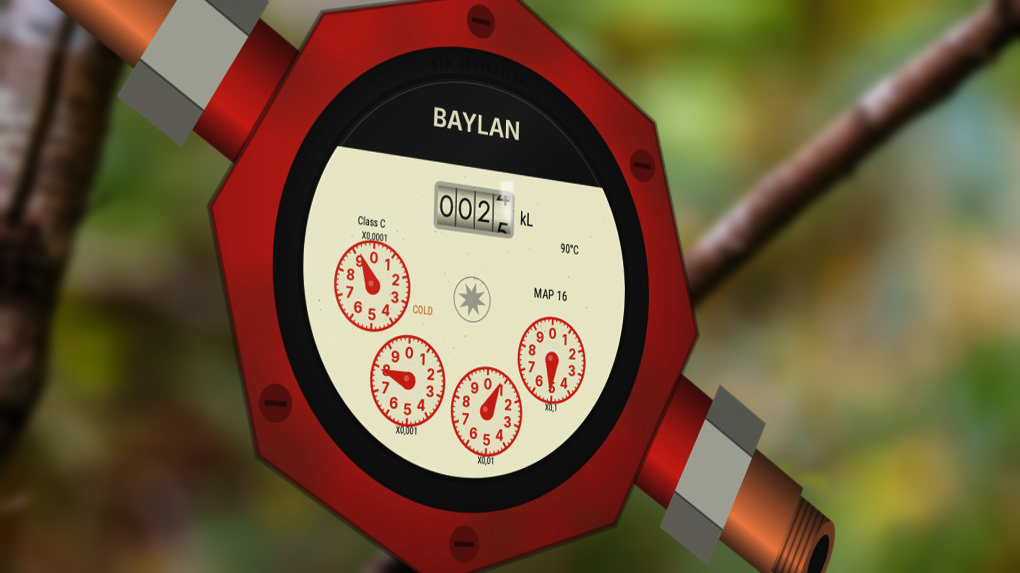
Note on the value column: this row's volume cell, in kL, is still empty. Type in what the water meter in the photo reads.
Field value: 24.5079 kL
